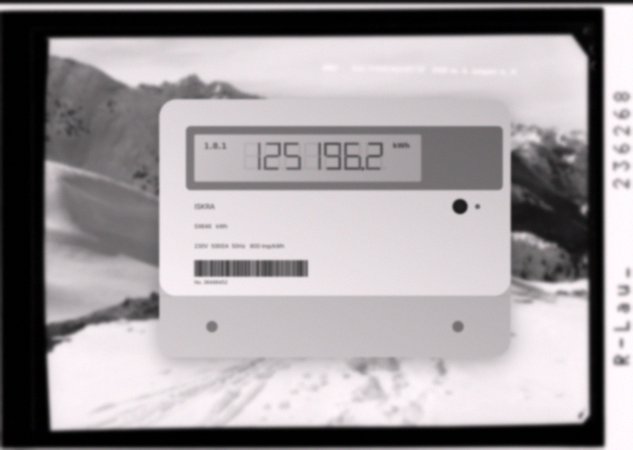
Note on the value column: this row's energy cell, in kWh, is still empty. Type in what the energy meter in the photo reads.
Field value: 125196.2 kWh
